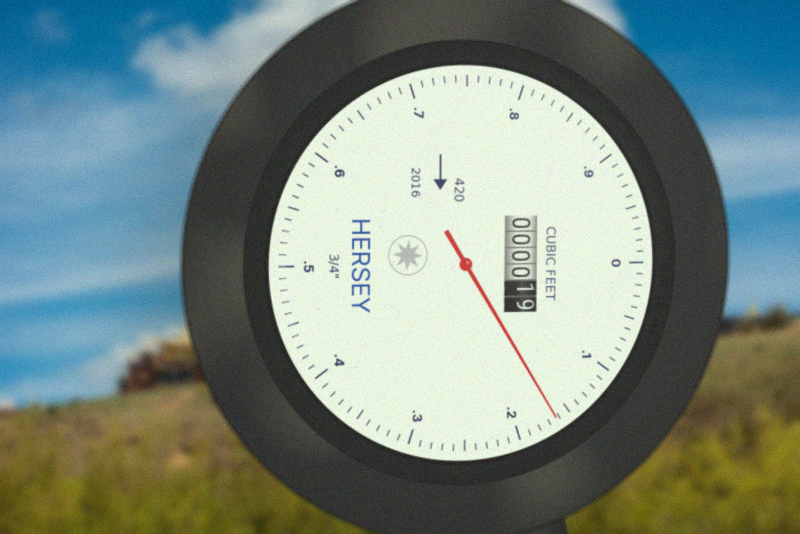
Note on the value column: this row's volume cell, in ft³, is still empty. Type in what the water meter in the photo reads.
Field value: 19.16 ft³
